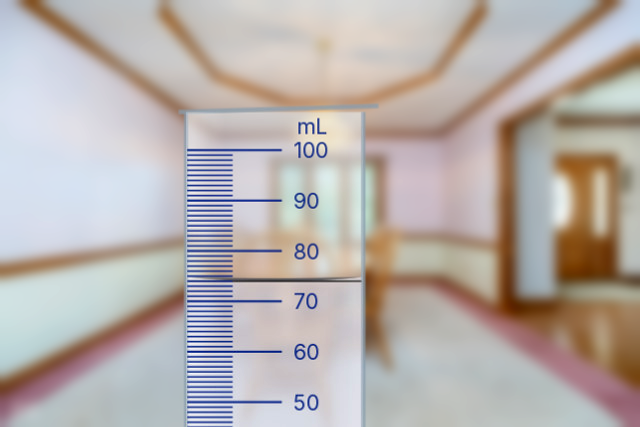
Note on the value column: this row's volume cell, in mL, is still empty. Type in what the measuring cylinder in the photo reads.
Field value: 74 mL
